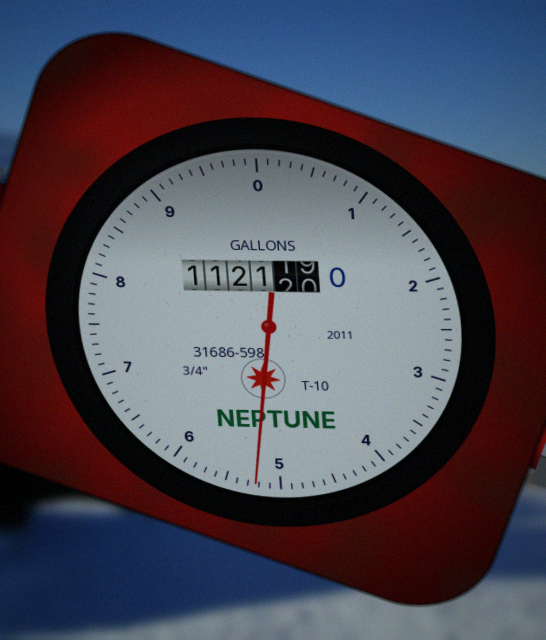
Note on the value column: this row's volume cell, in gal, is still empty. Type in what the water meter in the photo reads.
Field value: 1121195.2 gal
